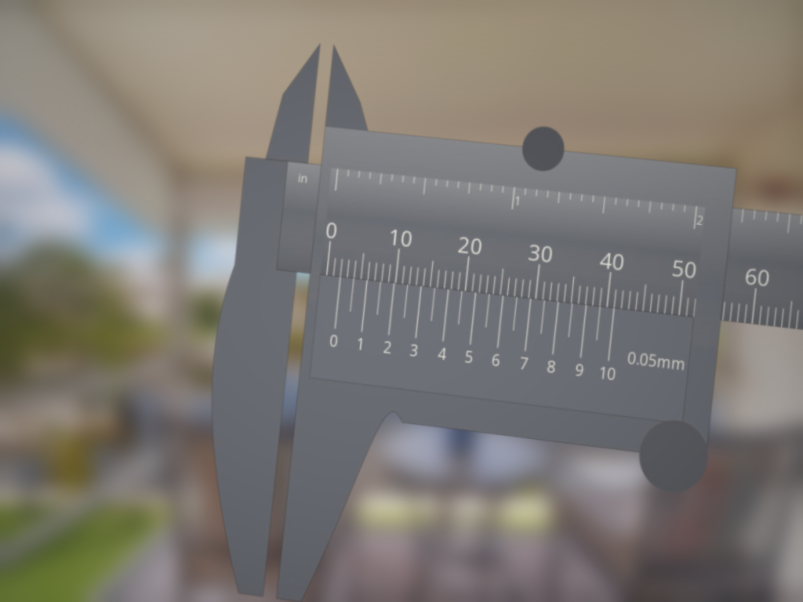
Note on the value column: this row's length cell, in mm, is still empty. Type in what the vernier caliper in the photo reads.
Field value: 2.0 mm
